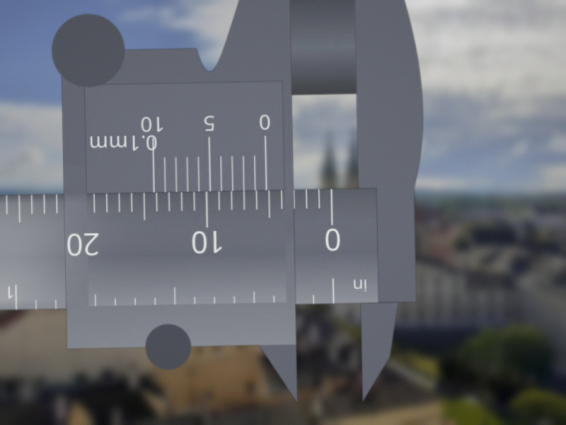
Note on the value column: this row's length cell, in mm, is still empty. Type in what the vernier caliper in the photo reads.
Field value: 5.2 mm
